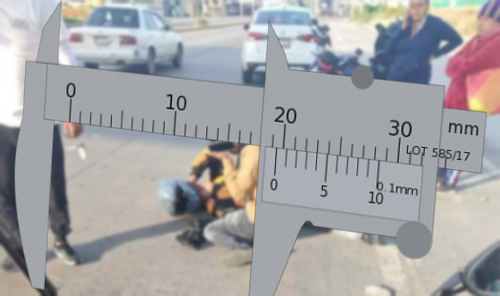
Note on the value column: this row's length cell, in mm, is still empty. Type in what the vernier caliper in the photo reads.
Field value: 19.4 mm
